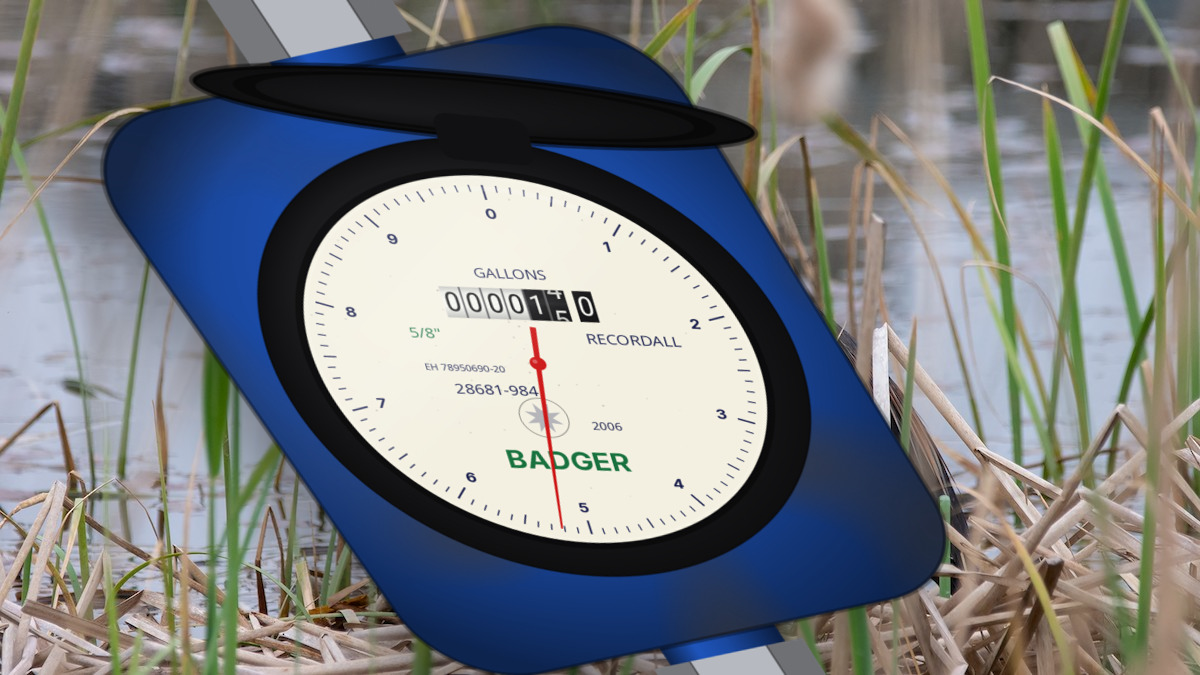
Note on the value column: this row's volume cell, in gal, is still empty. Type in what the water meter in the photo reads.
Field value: 145.2 gal
